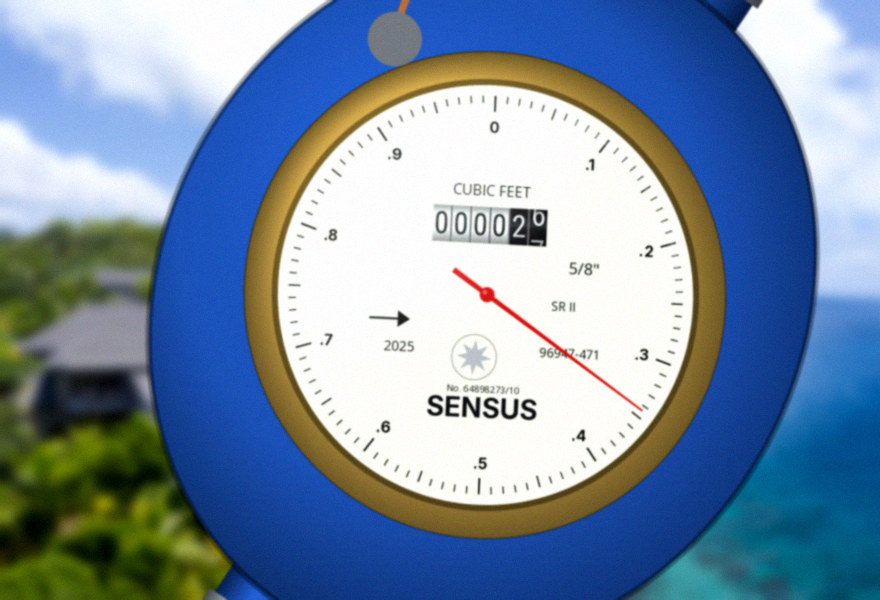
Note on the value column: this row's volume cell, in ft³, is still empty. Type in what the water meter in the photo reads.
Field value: 26.34 ft³
